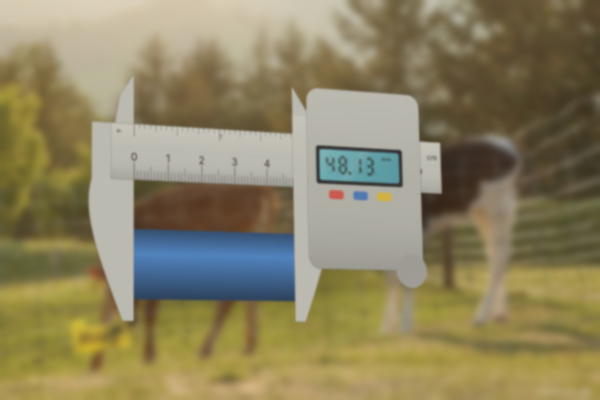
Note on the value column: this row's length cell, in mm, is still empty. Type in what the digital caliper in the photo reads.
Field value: 48.13 mm
